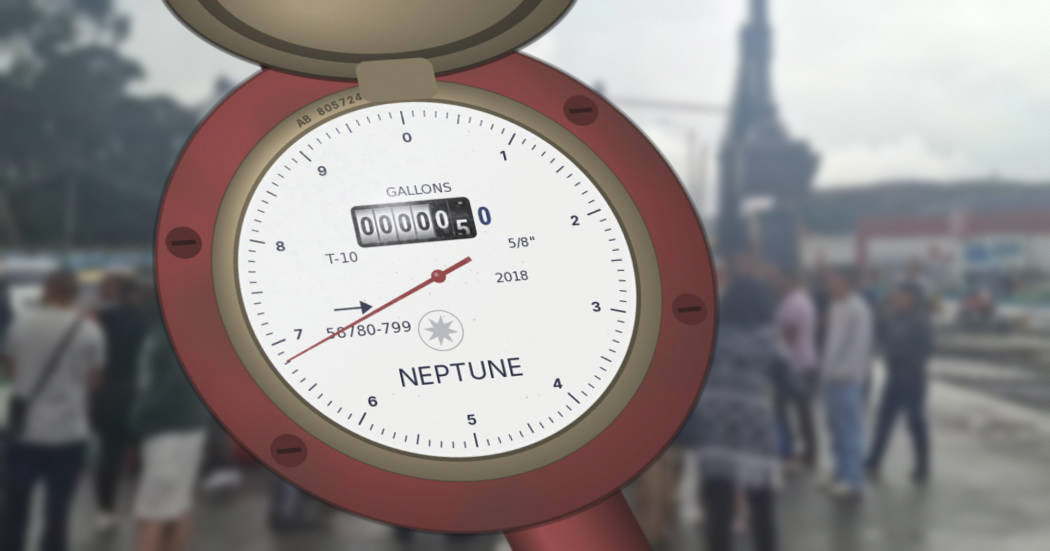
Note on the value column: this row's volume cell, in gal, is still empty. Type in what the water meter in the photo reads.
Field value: 46.8 gal
